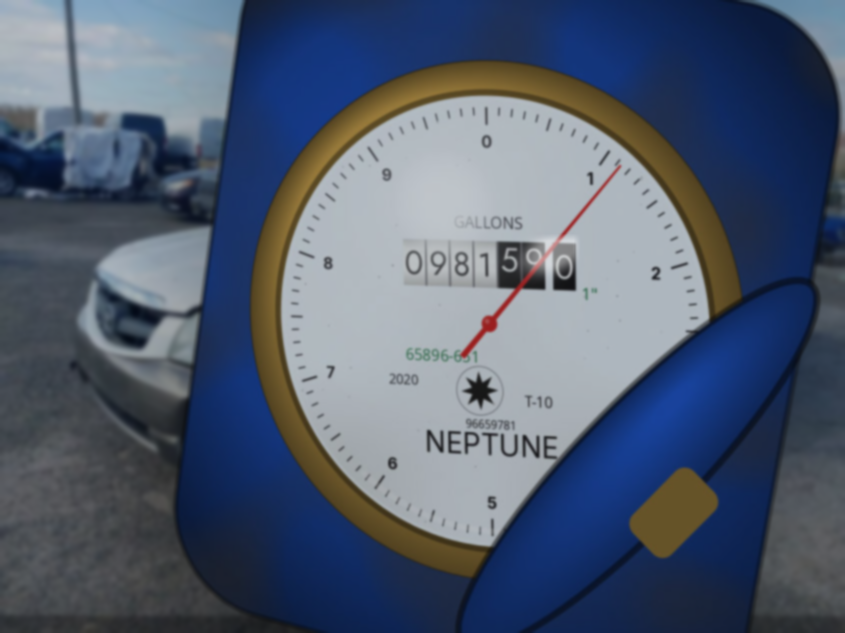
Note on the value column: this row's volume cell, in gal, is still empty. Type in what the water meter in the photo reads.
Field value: 981591.1 gal
